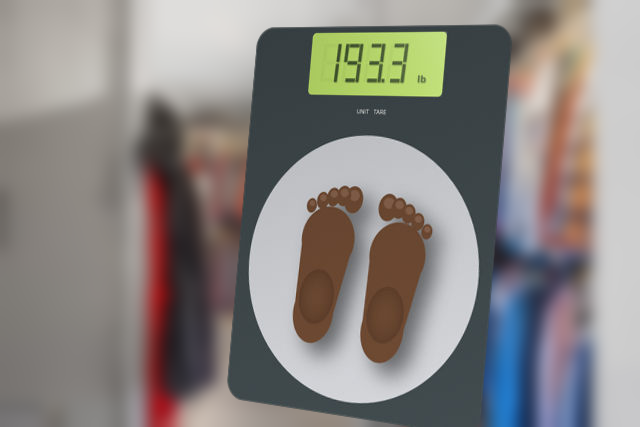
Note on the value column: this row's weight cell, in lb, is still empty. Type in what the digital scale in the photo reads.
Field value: 193.3 lb
